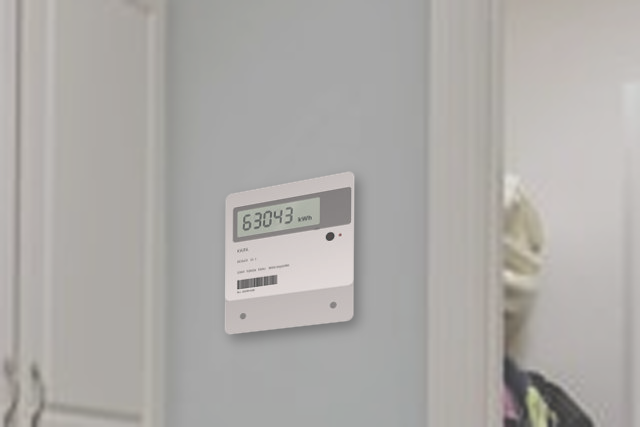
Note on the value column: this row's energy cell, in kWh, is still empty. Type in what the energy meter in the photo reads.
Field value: 63043 kWh
